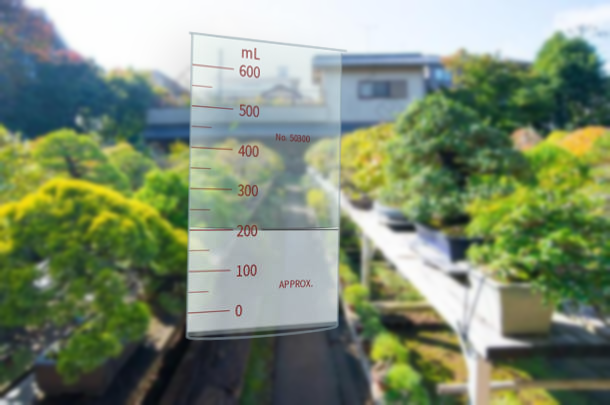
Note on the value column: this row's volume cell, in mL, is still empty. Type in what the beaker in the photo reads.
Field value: 200 mL
